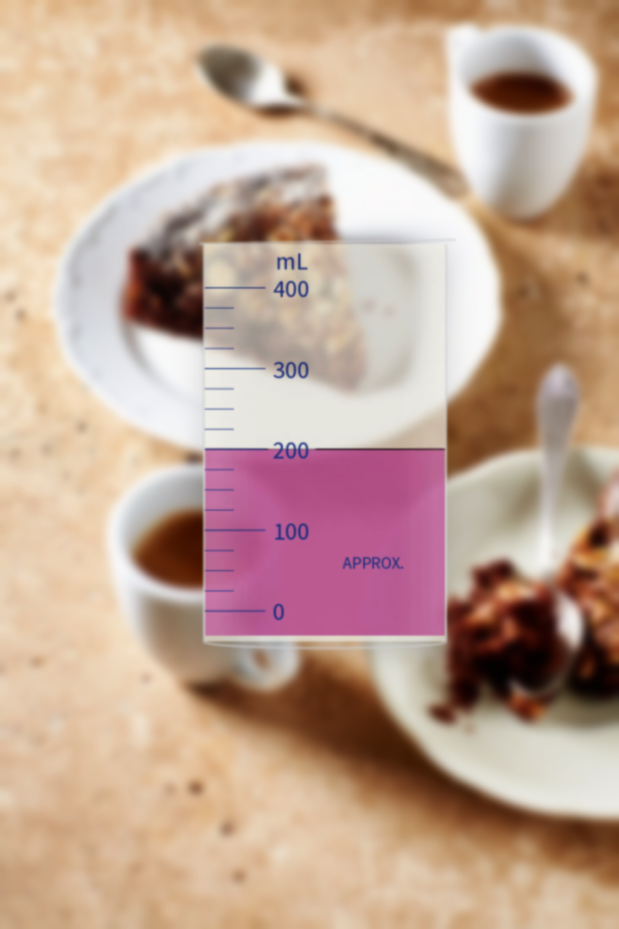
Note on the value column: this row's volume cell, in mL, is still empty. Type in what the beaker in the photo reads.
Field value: 200 mL
